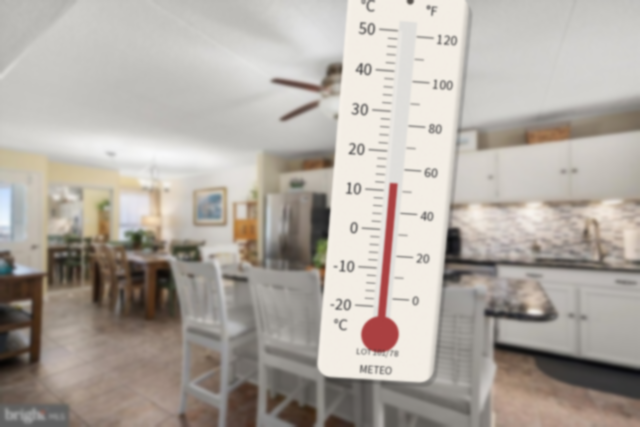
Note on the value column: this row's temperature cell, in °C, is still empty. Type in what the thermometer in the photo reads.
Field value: 12 °C
